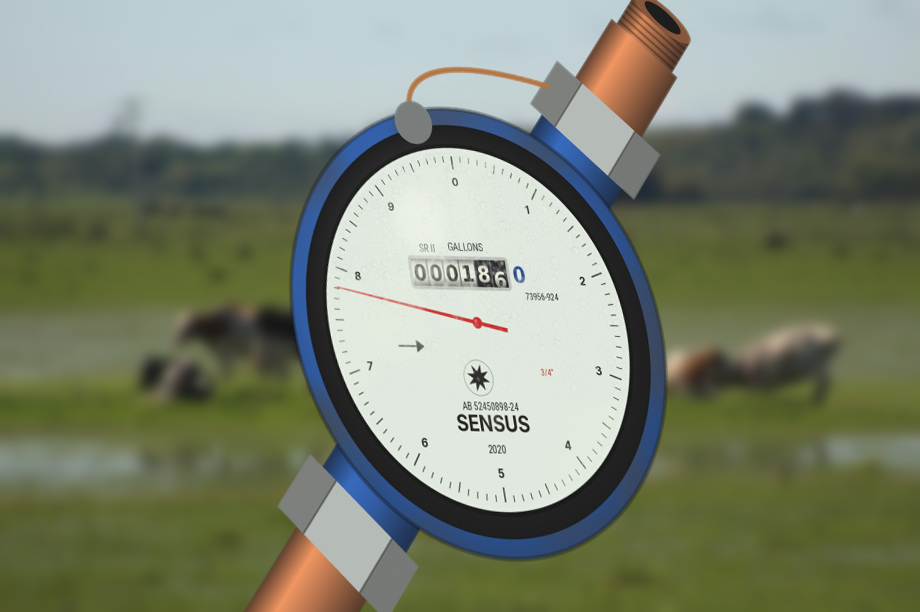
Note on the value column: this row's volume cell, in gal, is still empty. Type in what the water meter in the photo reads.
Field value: 1857.8 gal
